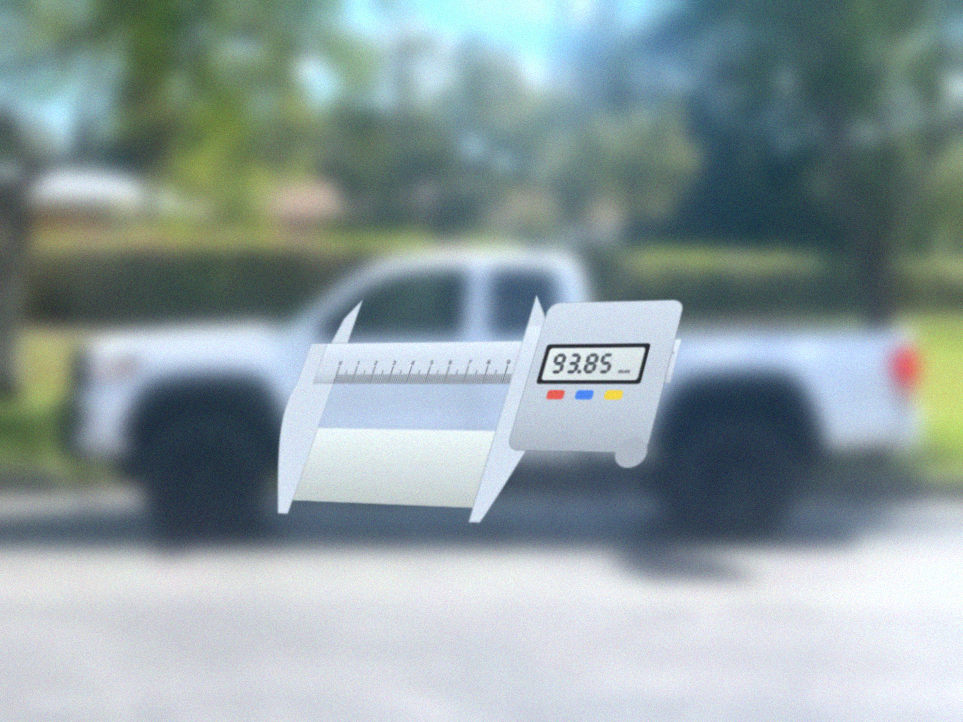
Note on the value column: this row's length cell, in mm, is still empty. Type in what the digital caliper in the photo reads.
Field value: 93.85 mm
